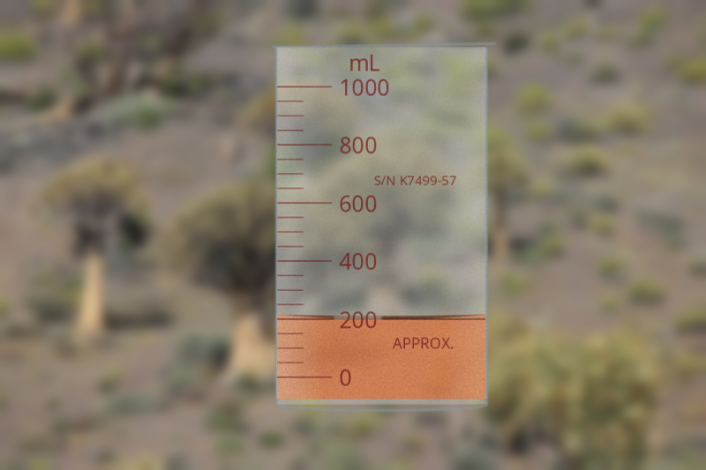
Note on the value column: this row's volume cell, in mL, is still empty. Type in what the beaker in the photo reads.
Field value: 200 mL
